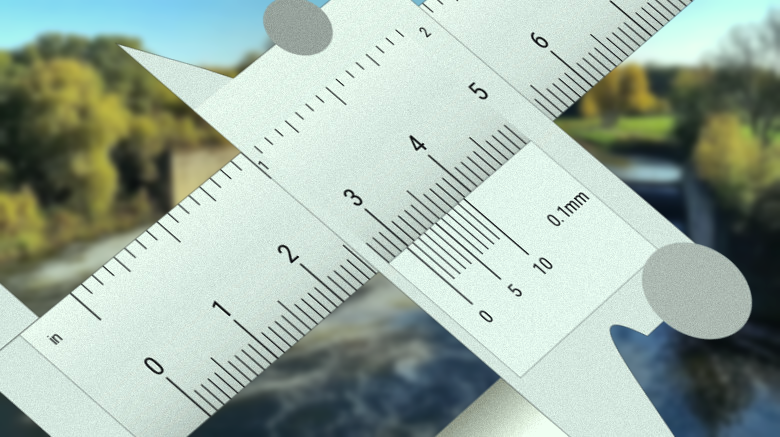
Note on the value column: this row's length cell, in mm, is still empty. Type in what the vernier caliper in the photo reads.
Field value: 29.8 mm
